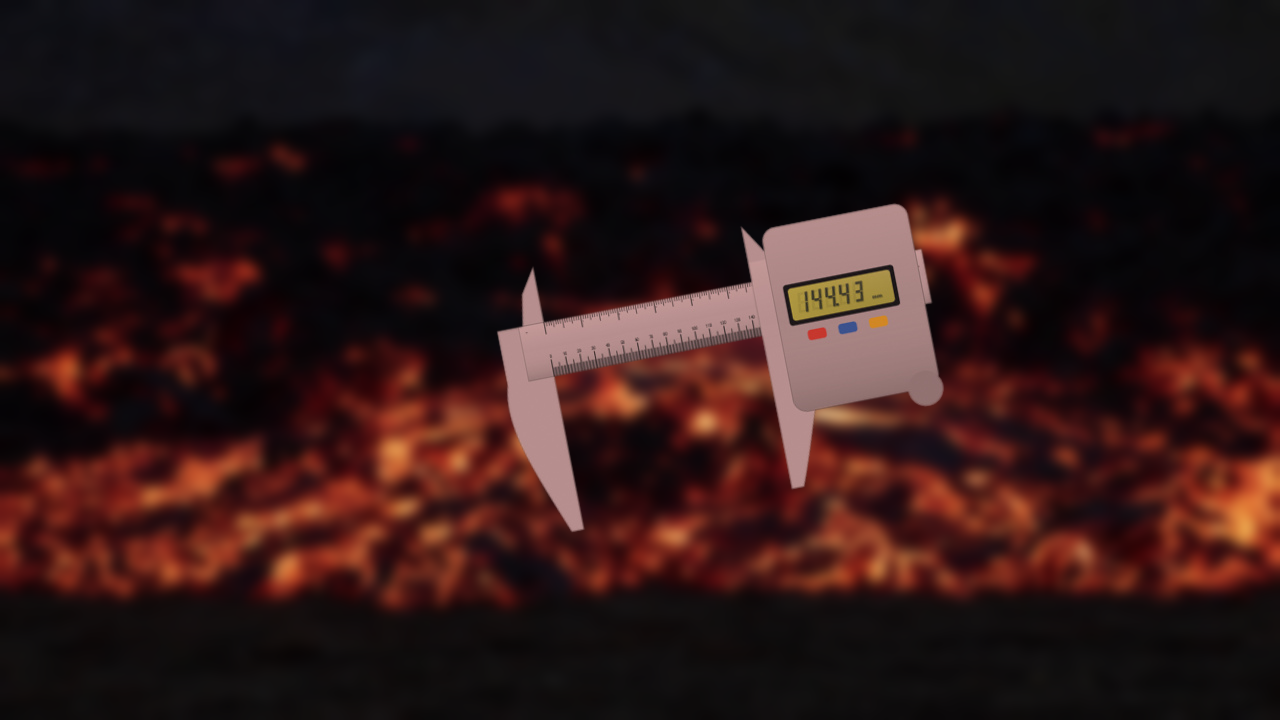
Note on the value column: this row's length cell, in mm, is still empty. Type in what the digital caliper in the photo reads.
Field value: 144.43 mm
